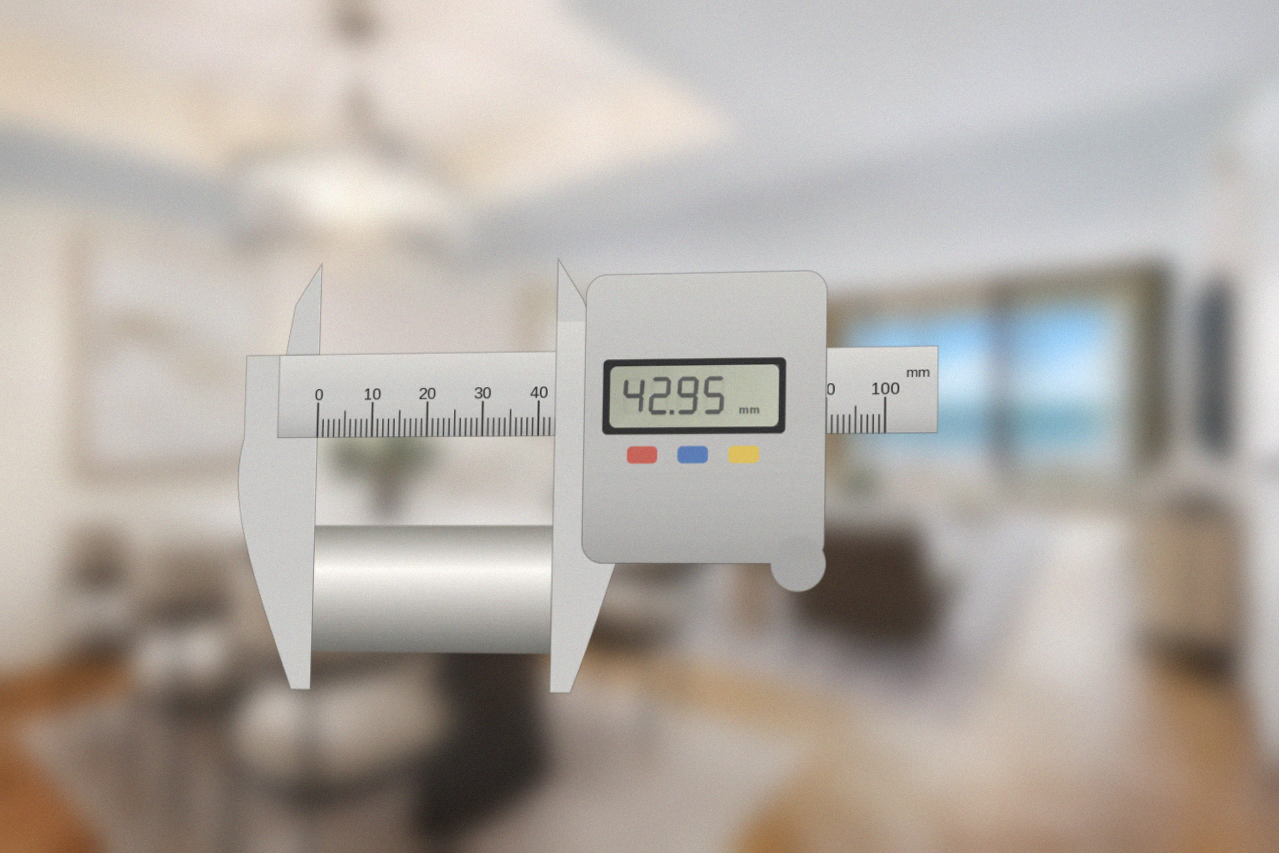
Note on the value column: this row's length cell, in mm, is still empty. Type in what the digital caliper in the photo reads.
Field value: 42.95 mm
